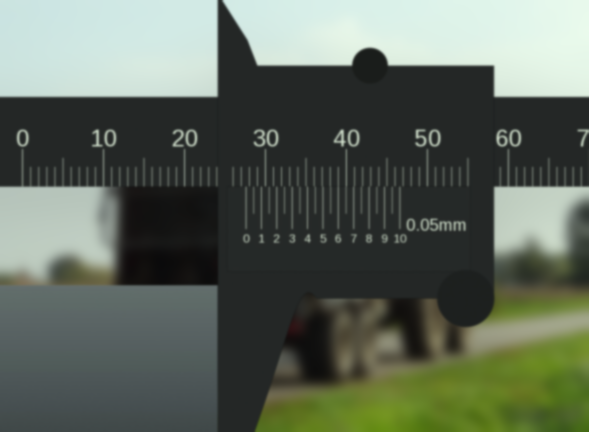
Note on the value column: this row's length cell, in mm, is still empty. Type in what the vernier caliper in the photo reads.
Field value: 27.6 mm
